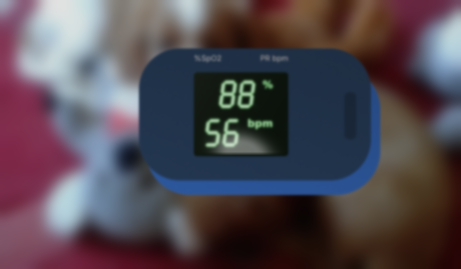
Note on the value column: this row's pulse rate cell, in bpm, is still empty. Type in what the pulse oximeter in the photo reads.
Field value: 56 bpm
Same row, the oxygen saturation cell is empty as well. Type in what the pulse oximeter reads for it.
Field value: 88 %
